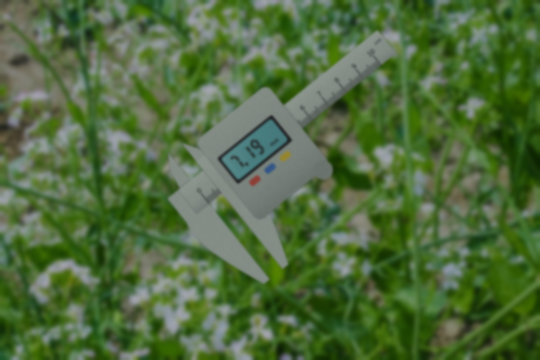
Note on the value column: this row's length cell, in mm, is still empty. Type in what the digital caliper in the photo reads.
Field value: 7.19 mm
